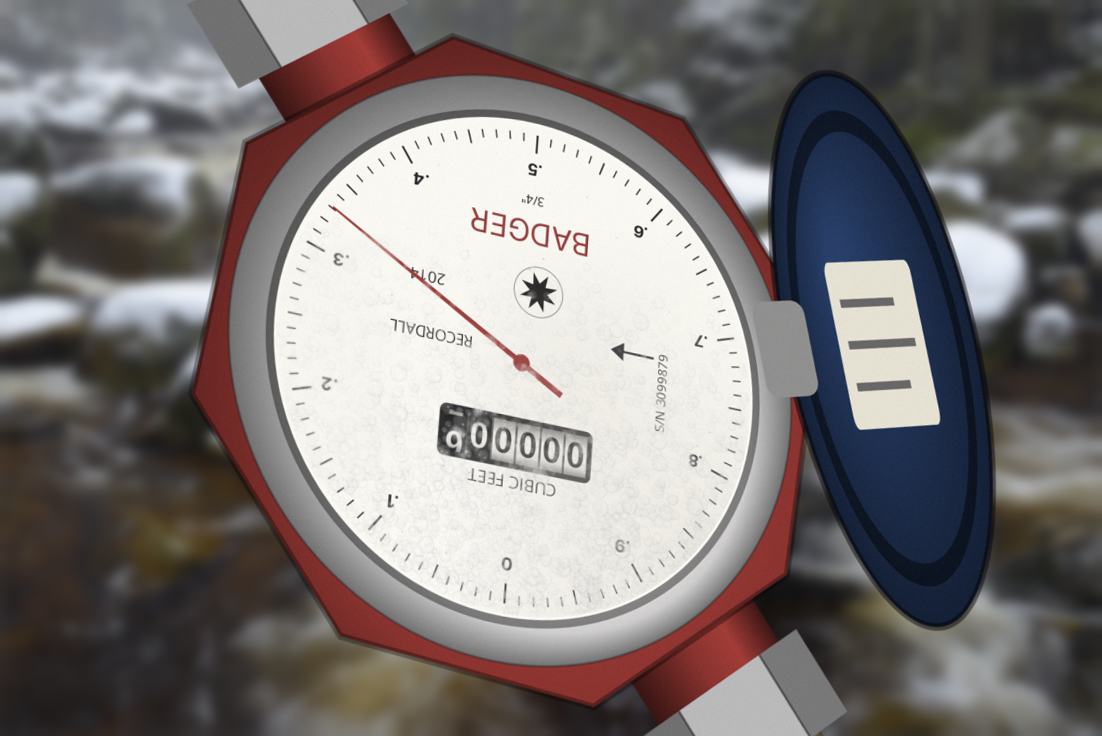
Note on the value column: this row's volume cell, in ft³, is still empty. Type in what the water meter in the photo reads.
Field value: 6.33 ft³
